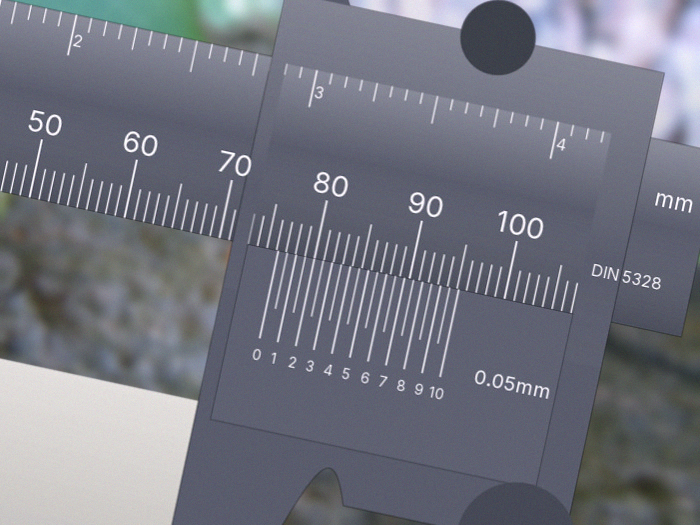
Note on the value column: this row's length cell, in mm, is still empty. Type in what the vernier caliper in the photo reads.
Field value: 76.2 mm
